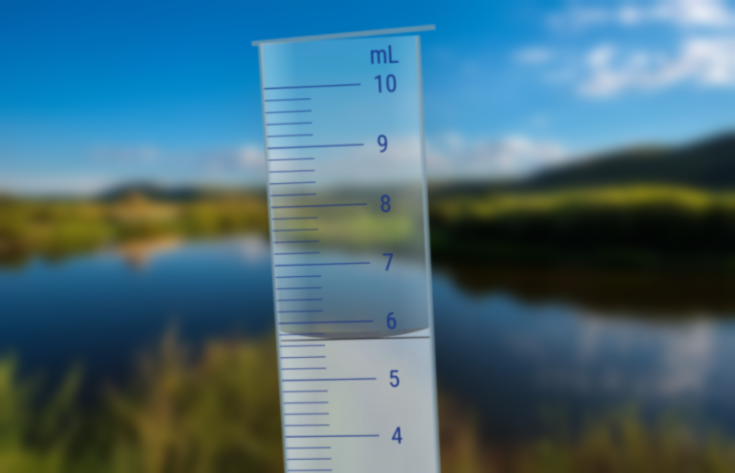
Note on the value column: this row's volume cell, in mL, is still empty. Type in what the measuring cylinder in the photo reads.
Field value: 5.7 mL
